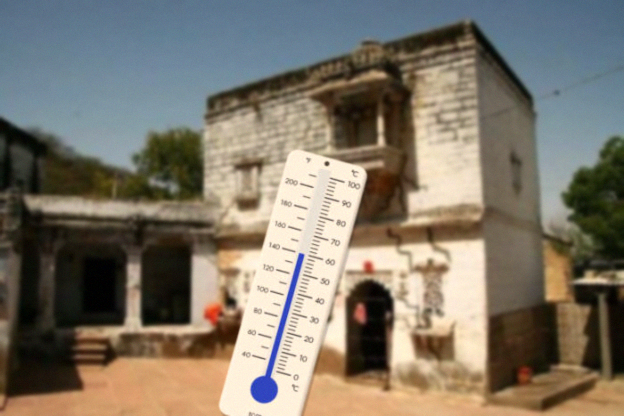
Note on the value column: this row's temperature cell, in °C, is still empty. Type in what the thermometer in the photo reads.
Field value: 60 °C
